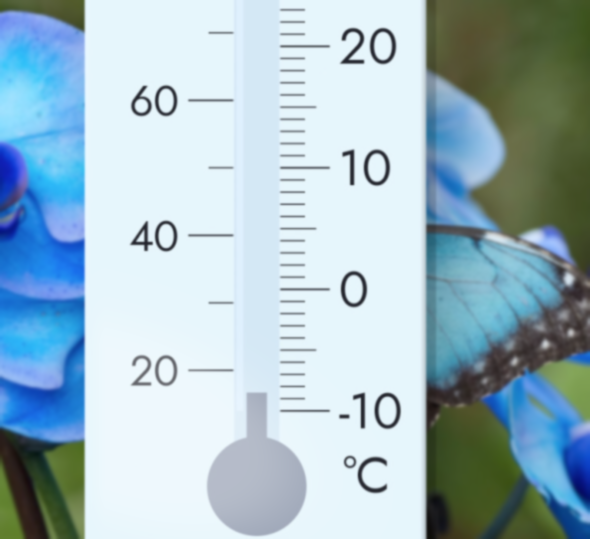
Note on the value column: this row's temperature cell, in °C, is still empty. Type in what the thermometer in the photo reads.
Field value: -8.5 °C
